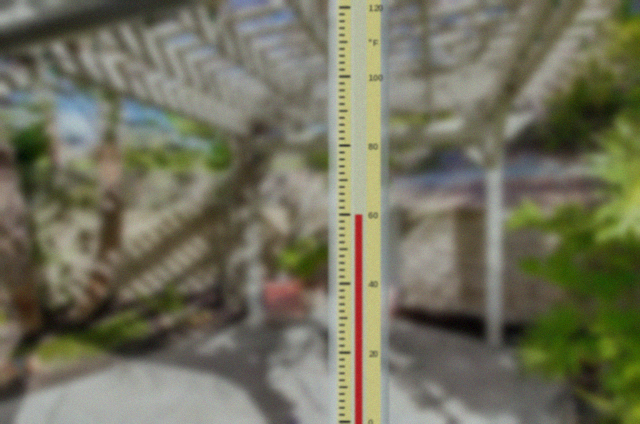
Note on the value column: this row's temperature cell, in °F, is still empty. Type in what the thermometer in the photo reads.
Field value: 60 °F
